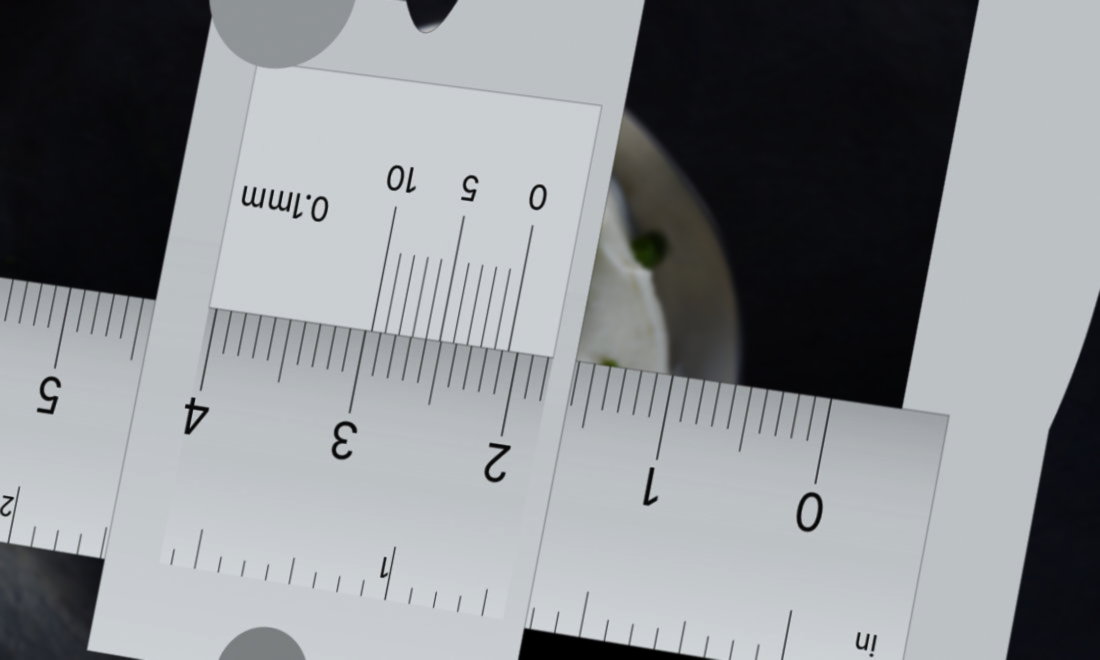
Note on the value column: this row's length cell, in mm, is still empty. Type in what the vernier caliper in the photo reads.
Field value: 20.6 mm
